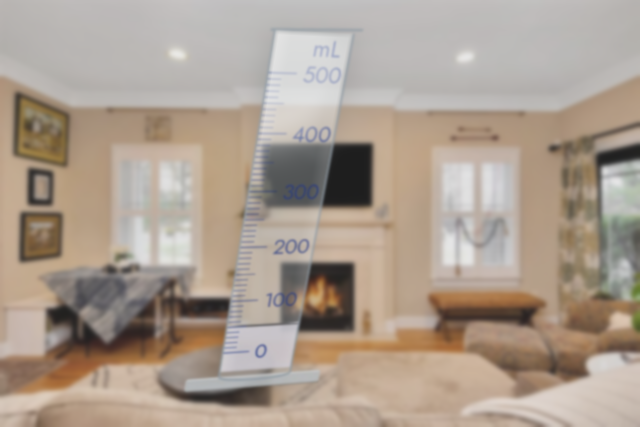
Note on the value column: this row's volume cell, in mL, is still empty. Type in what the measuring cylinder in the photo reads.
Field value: 50 mL
